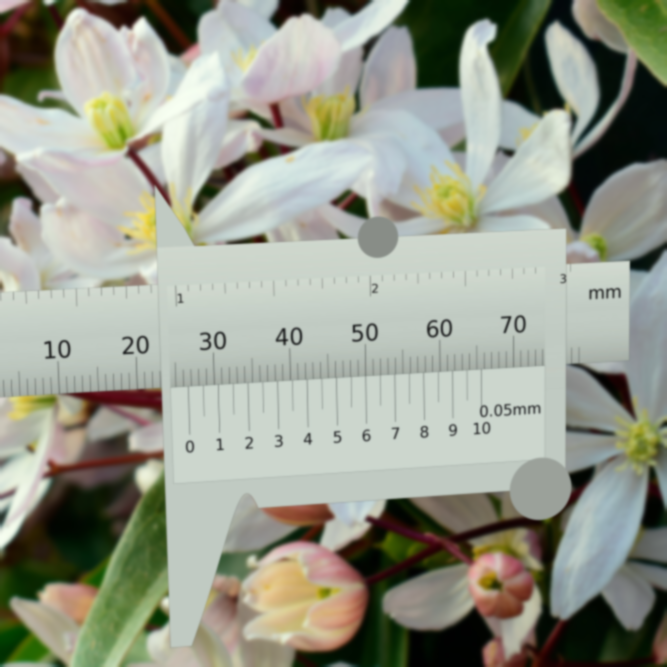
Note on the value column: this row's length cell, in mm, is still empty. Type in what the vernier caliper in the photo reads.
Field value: 26.6 mm
